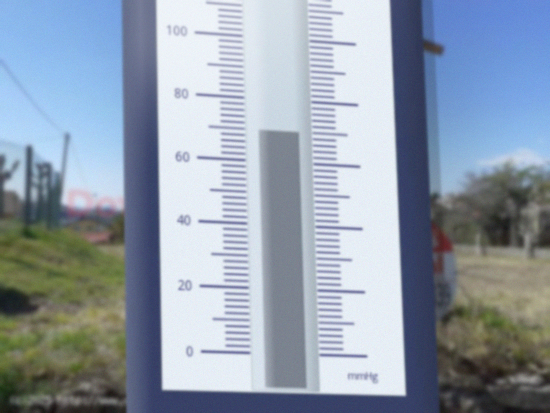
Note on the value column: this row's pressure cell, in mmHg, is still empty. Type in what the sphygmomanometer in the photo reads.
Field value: 70 mmHg
